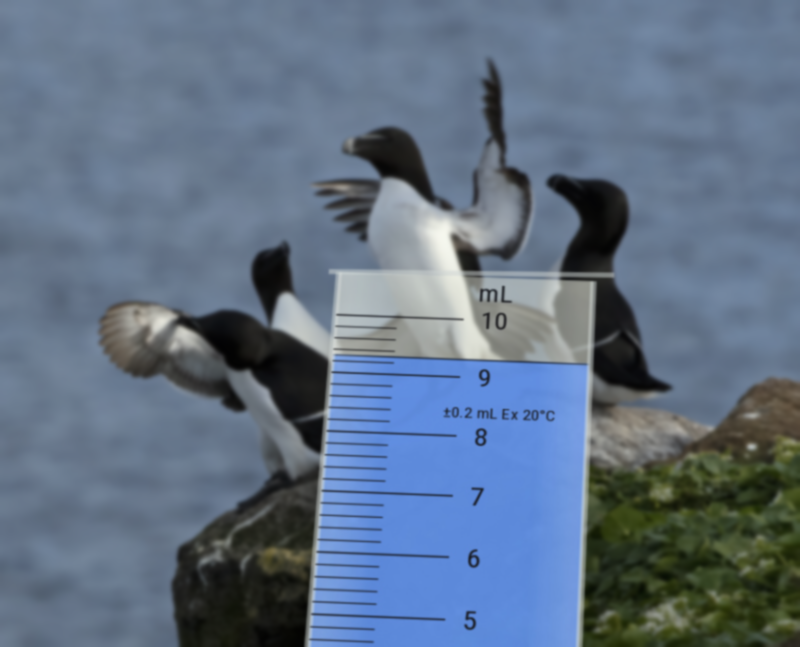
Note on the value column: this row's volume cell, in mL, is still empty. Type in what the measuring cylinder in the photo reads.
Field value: 9.3 mL
